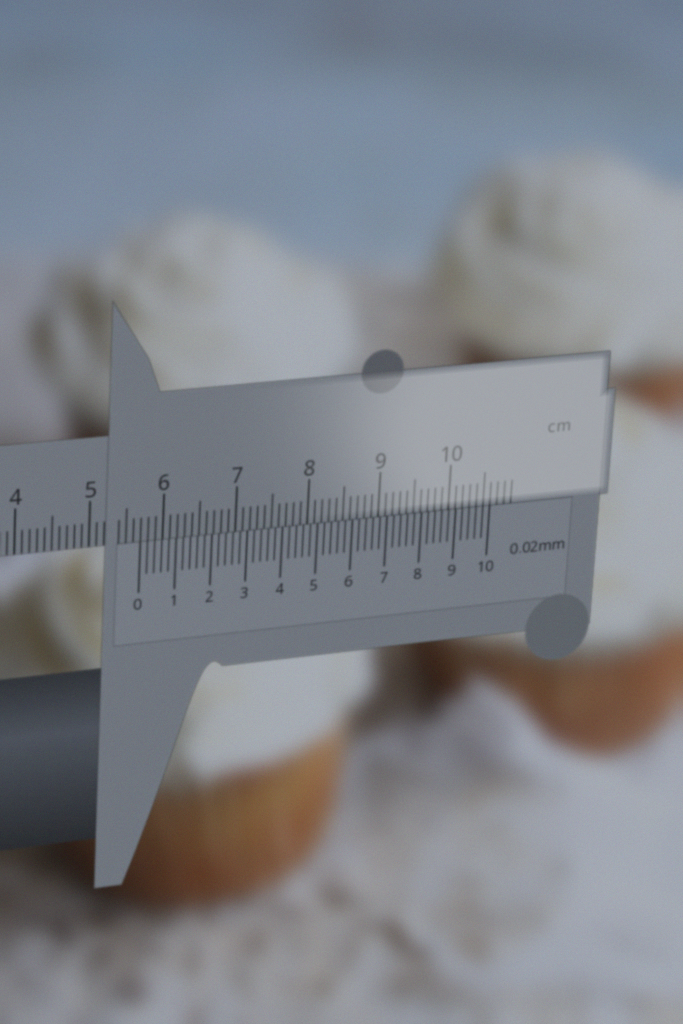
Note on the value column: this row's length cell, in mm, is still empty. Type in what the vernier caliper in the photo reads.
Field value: 57.0 mm
